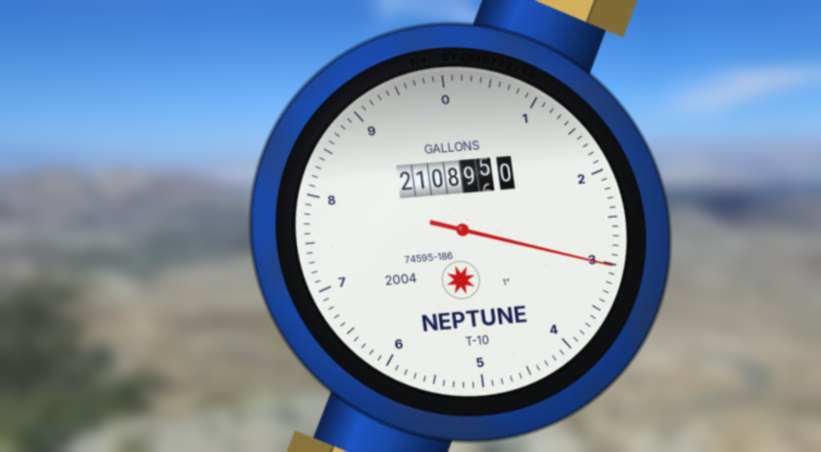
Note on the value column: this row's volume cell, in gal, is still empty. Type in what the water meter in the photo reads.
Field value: 2108953.0 gal
